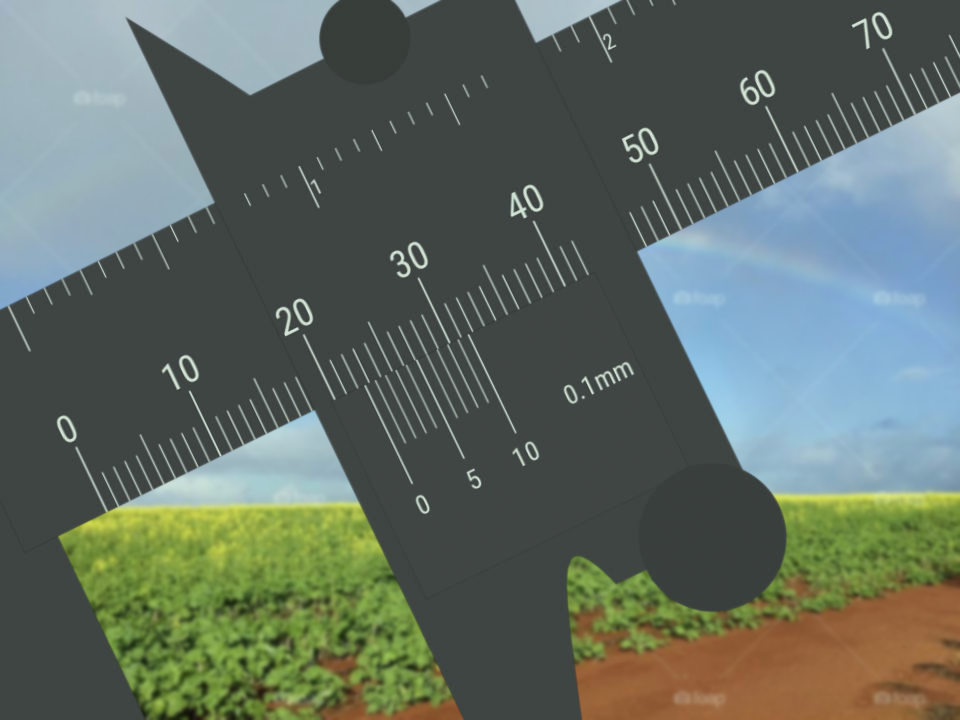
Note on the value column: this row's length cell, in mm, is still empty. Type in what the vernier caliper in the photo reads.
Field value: 22.6 mm
